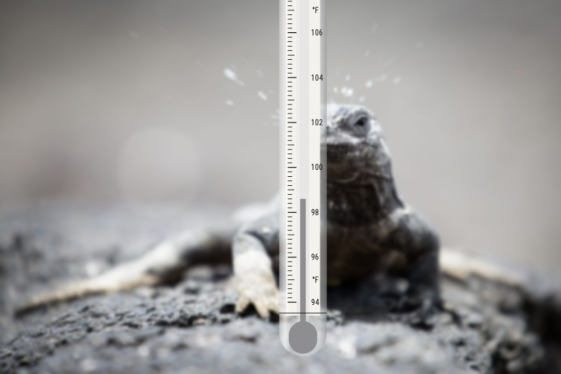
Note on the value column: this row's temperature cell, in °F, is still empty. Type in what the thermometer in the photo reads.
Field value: 98.6 °F
